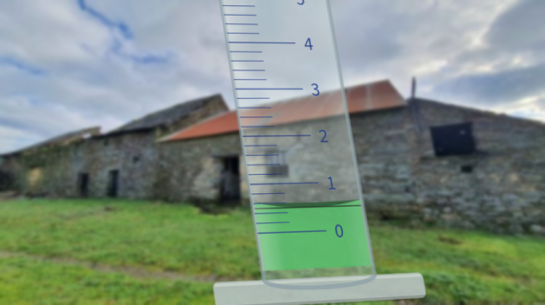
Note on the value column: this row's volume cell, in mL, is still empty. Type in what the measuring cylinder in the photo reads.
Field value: 0.5 mL
